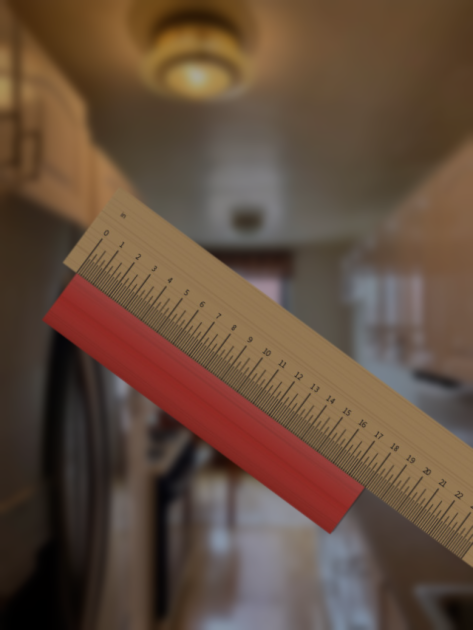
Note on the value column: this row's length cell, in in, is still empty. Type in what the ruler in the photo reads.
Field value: 18 in
